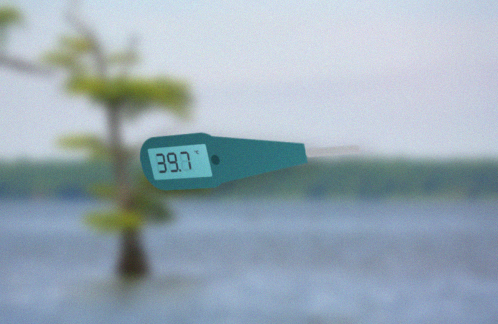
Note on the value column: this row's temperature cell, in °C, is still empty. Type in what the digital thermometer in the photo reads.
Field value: 39.7 °C
